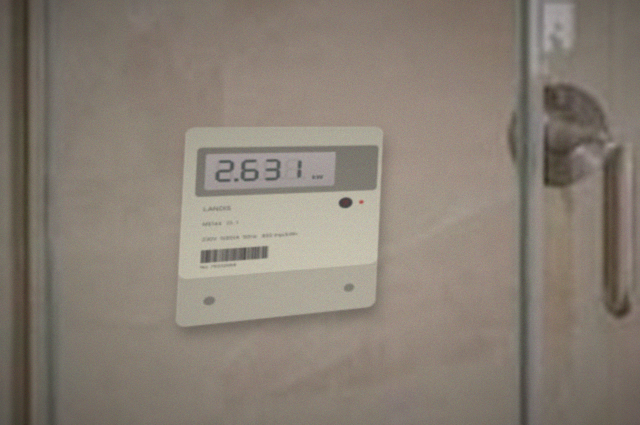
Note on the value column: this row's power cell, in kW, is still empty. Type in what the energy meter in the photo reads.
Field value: 2.631 kW
